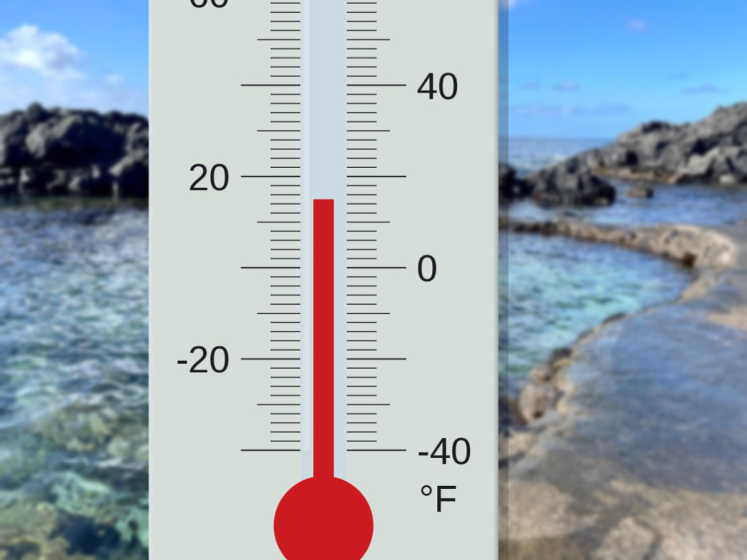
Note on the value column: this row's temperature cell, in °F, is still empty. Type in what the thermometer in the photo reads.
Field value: 15 °F
